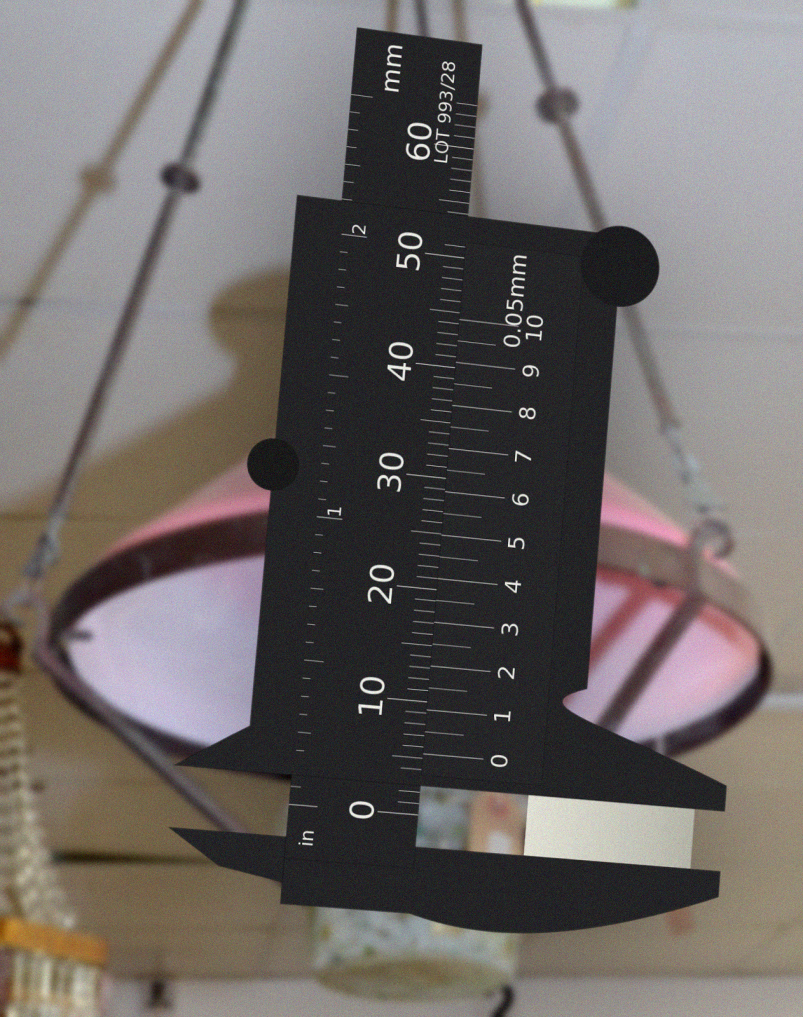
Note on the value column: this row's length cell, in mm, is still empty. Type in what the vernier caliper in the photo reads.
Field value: 5.4 mm
